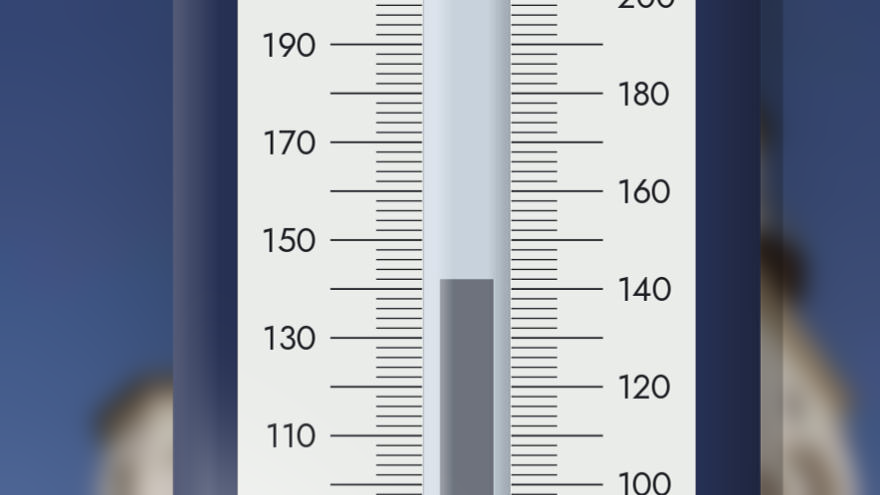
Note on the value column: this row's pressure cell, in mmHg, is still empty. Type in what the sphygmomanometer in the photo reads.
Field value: 142 mmHg
